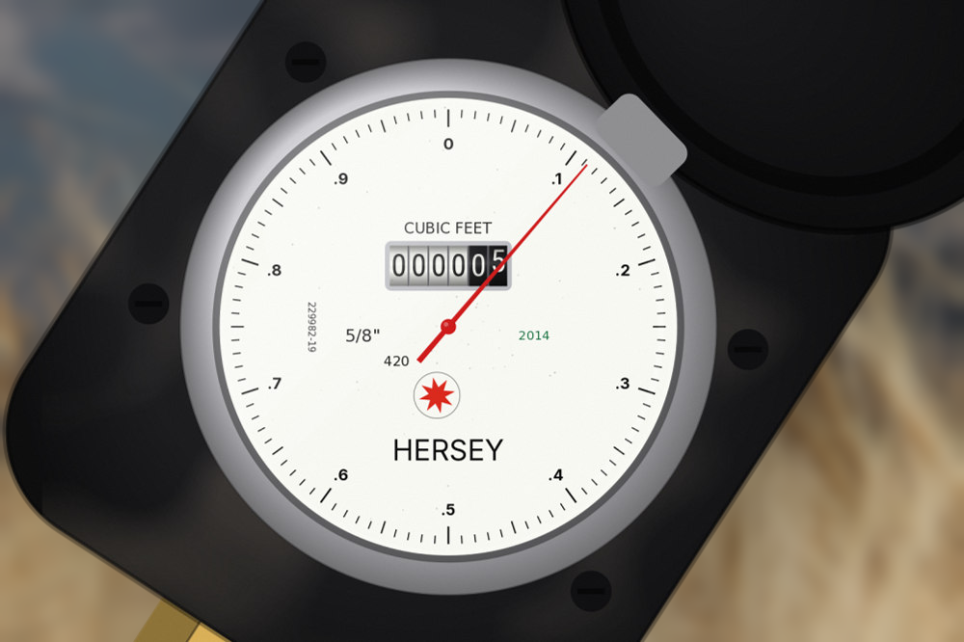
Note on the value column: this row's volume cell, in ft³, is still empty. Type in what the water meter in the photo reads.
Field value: 5.11 ft³
